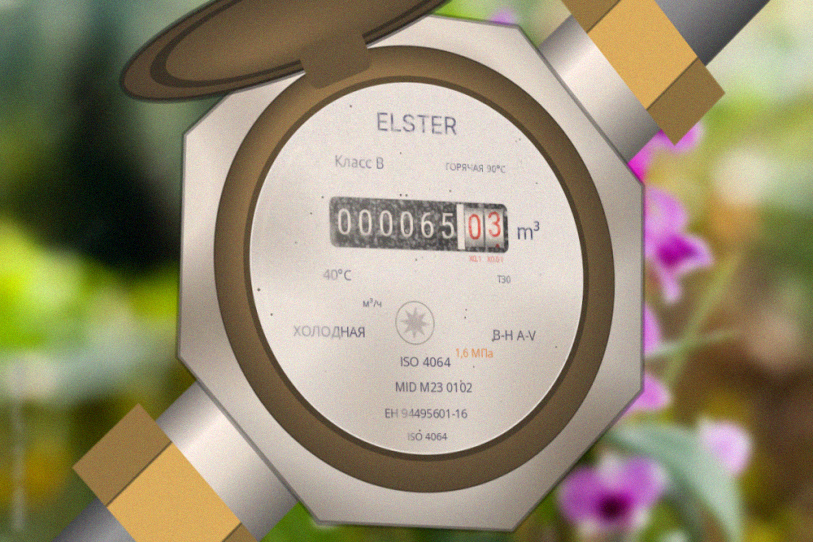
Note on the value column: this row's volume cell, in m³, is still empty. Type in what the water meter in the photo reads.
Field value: 65.03 m³
